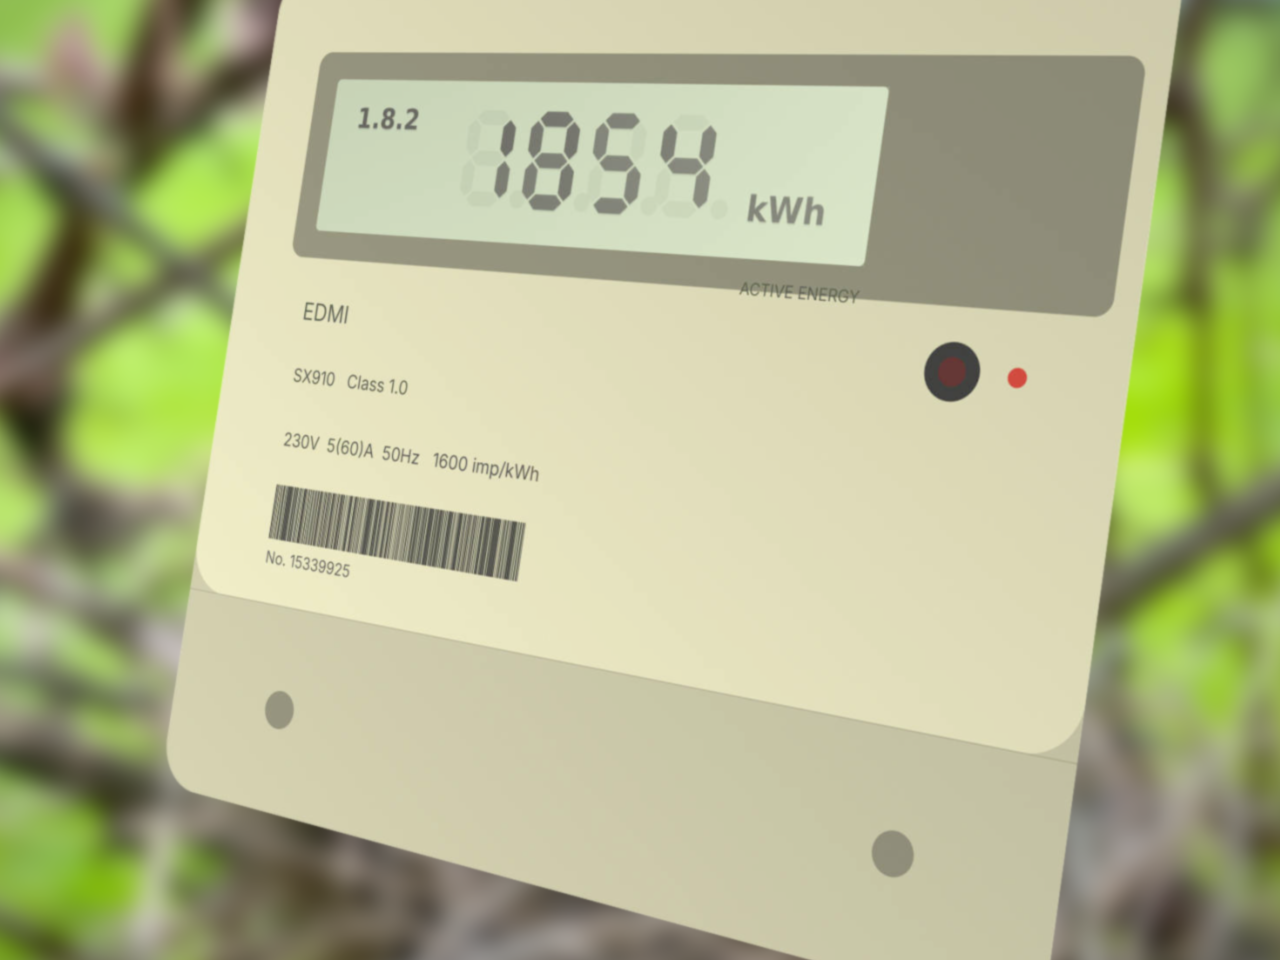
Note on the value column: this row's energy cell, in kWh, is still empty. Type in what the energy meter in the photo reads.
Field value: 1854 kWh
